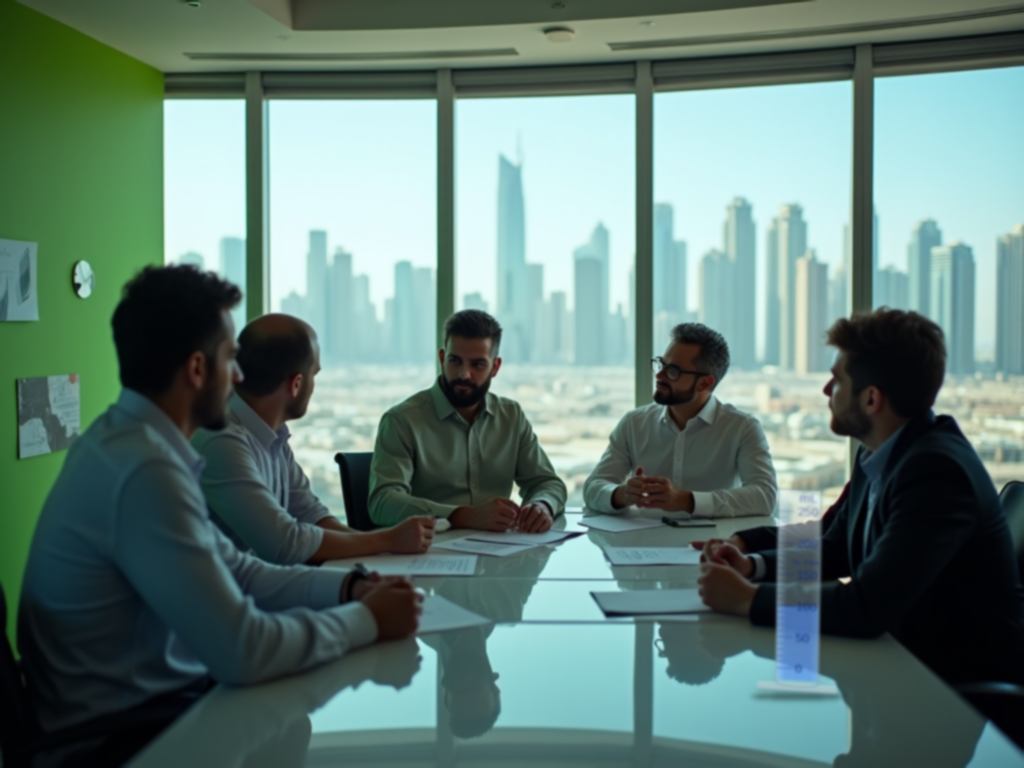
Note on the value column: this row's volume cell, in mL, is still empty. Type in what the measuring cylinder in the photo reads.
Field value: 100 mL
